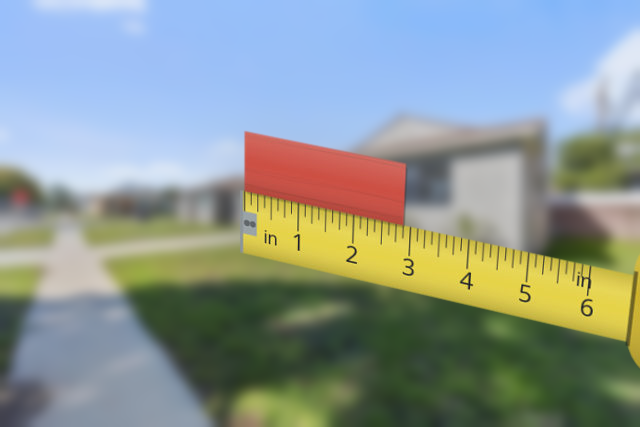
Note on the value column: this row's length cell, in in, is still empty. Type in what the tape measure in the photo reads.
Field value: 2.875 in
